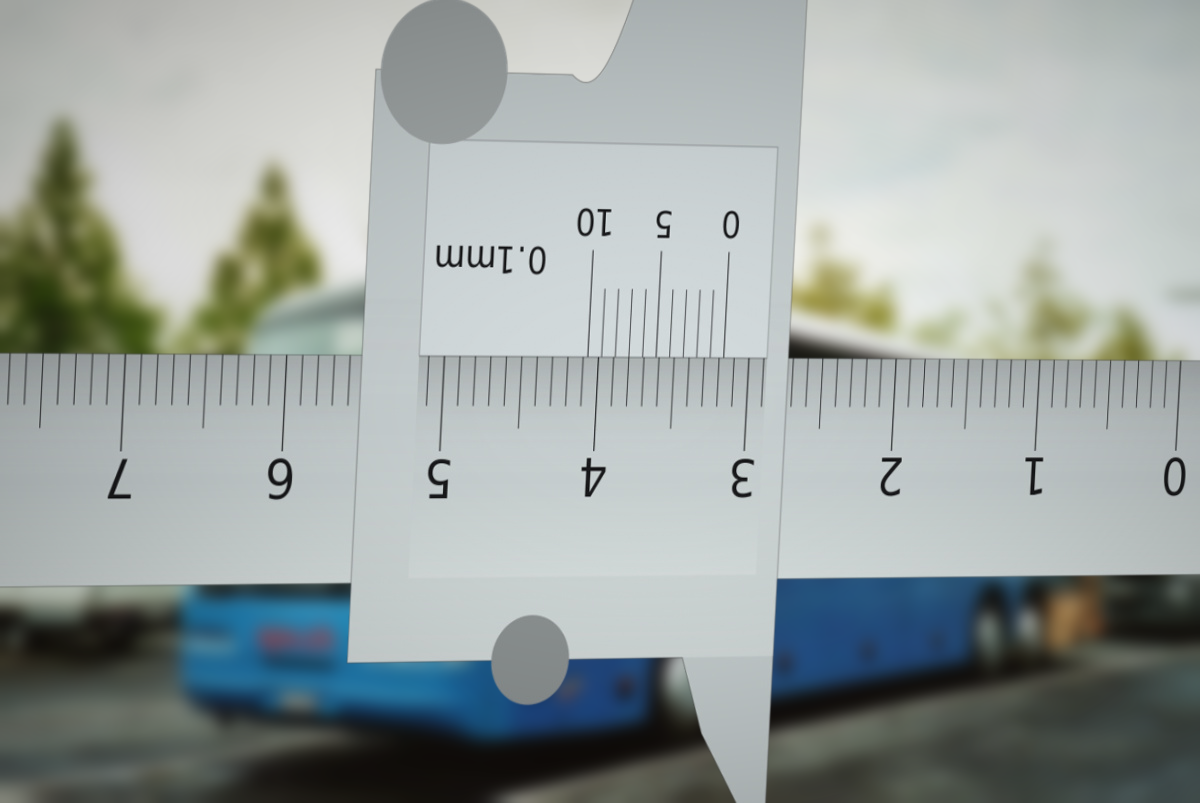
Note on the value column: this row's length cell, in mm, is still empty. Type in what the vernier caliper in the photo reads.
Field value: 31.7 mm
